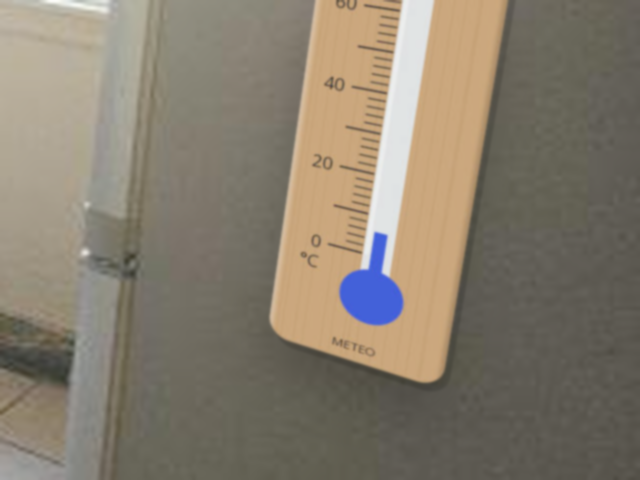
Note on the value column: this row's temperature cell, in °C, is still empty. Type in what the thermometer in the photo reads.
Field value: 6 °C
